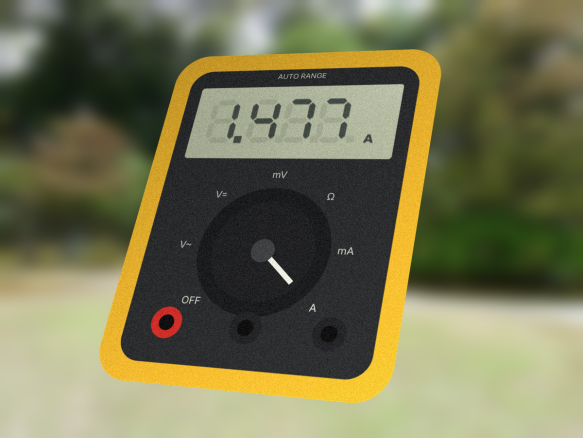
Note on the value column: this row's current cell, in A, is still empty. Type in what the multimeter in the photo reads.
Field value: 1.477 A
